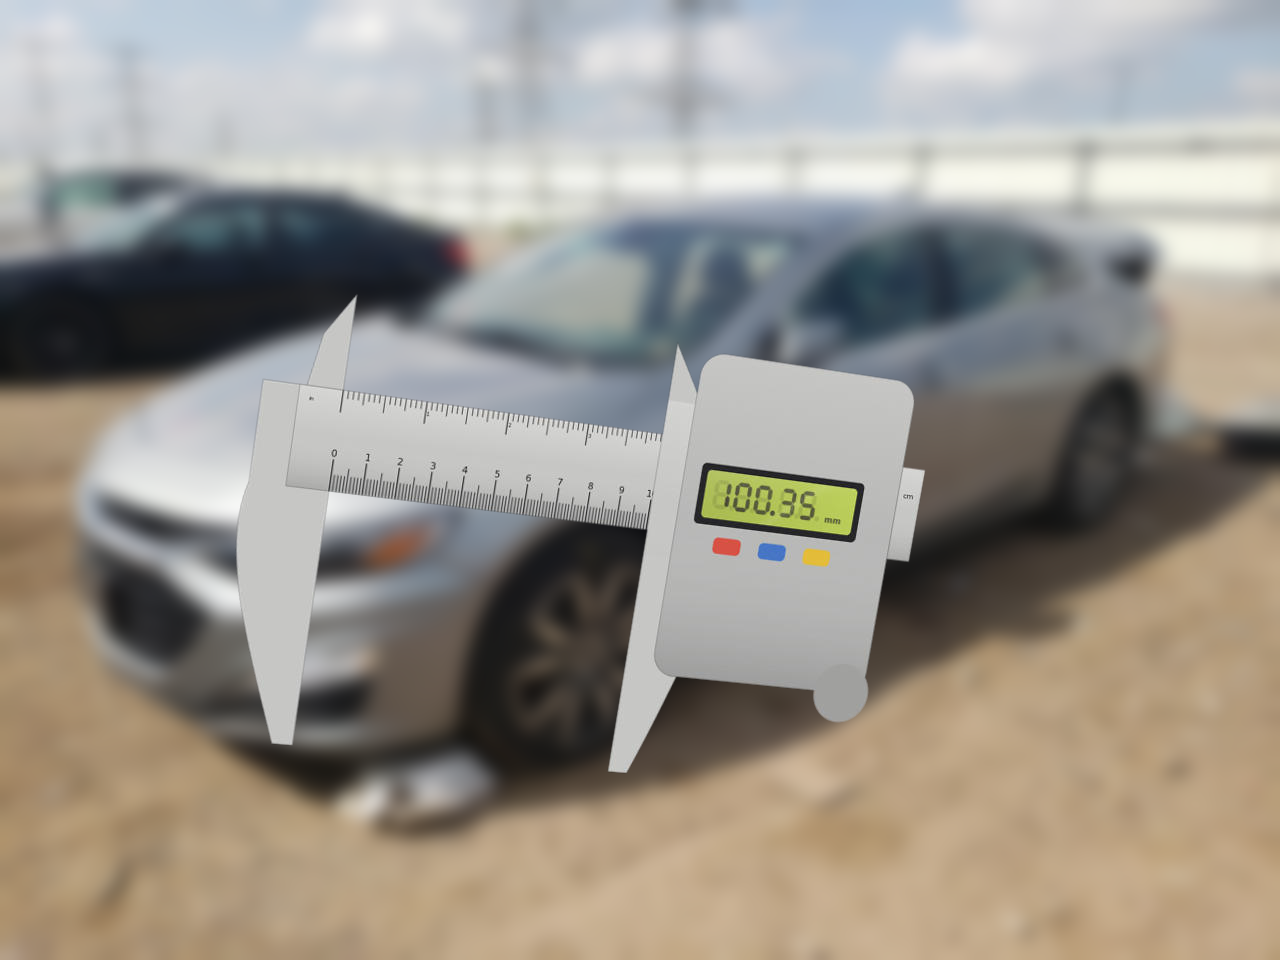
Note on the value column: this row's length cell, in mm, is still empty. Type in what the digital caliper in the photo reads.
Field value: 100.35 mm
